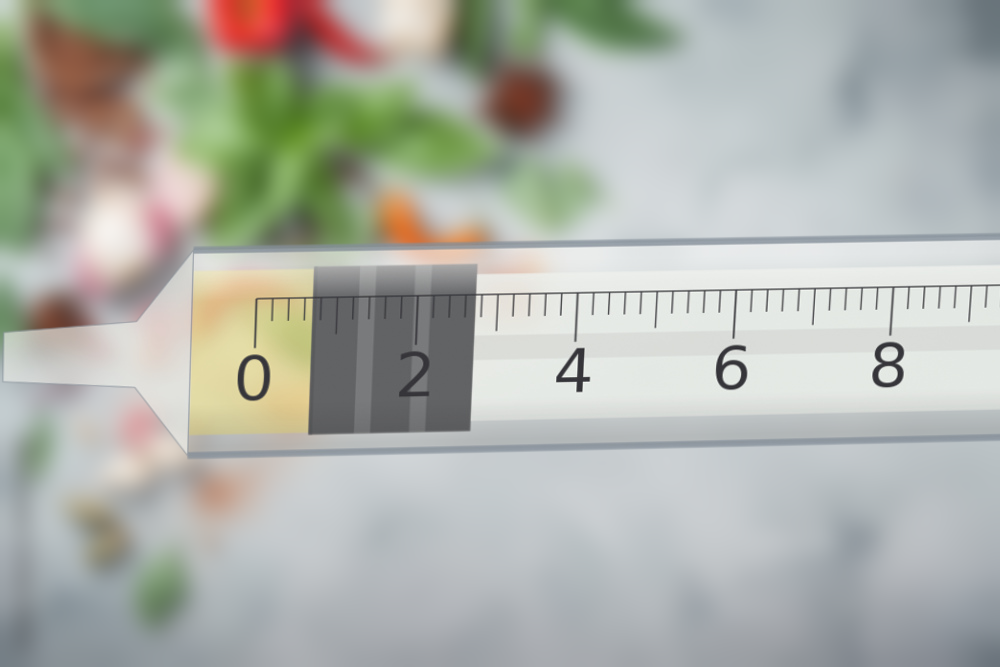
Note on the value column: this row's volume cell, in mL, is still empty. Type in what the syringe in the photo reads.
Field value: 0.7 mL
